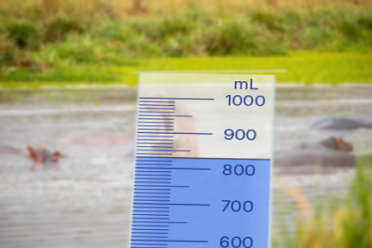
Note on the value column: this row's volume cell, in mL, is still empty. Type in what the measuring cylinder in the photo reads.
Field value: 830 mL
